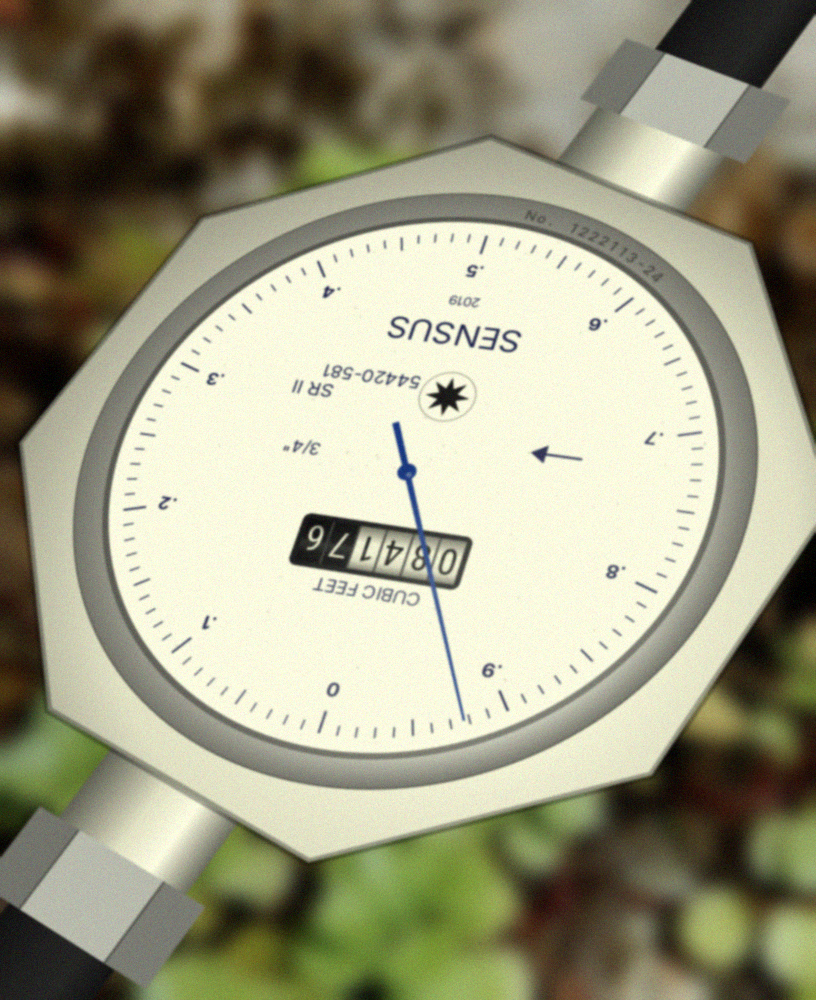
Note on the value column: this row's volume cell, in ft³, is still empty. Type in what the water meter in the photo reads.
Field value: 84175.92 ft³
